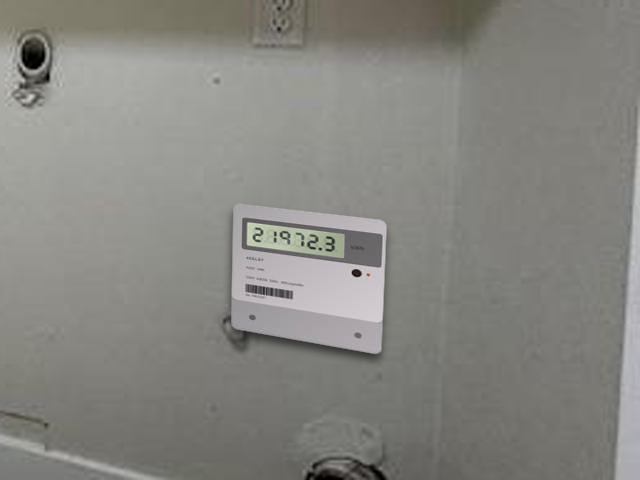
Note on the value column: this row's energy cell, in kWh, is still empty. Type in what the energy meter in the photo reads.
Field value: 21972.3 kWh
